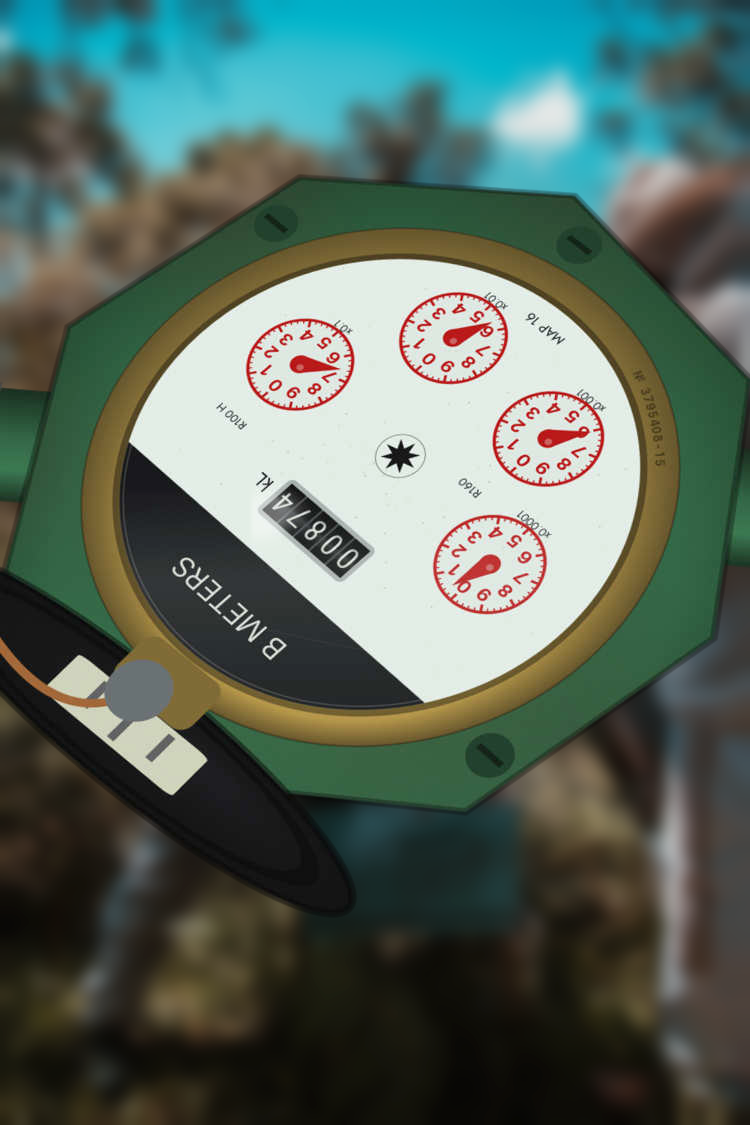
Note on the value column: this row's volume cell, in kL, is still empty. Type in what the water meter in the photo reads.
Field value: 874.6560 kL
